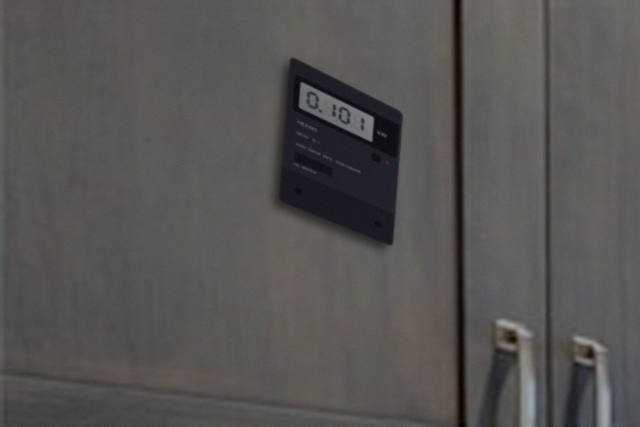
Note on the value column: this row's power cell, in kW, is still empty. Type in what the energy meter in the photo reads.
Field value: 0.101 kW
